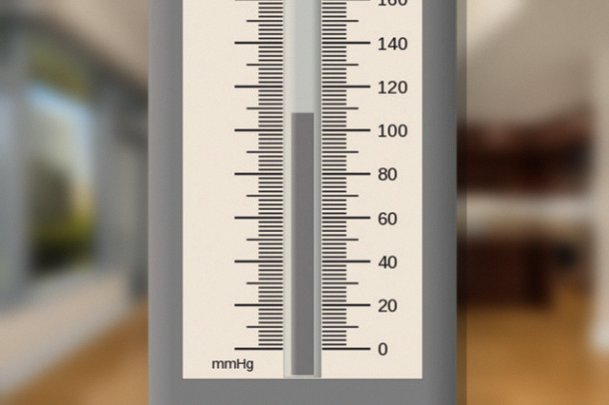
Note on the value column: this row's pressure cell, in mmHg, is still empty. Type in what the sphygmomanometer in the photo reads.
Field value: 108 mmHg
